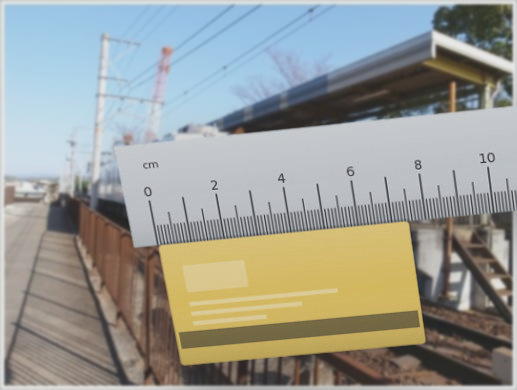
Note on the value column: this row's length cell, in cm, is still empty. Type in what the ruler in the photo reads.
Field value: 7.5 cm
